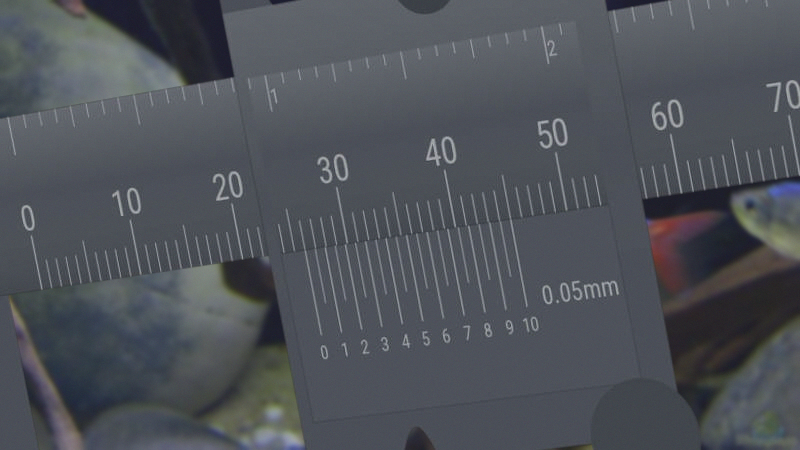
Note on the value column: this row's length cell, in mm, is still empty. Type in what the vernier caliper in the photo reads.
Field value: 26.0 mm
